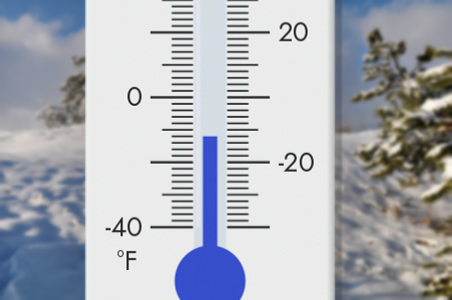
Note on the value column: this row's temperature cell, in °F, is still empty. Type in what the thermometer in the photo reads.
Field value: -12 °F
